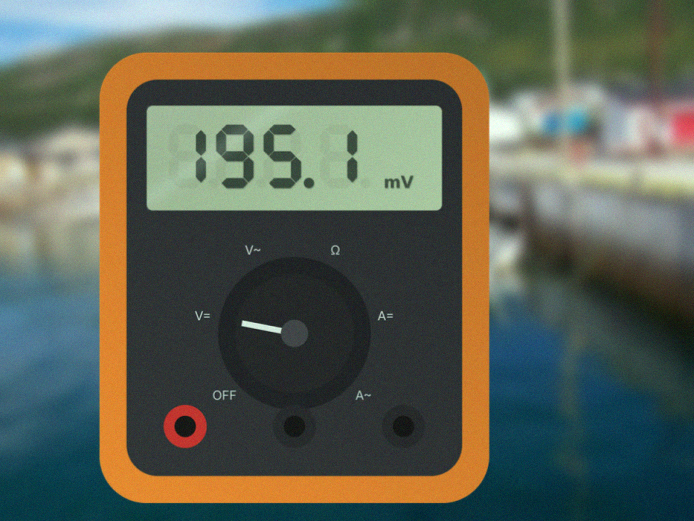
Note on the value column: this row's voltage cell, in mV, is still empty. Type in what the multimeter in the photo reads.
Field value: 195.1 mV
